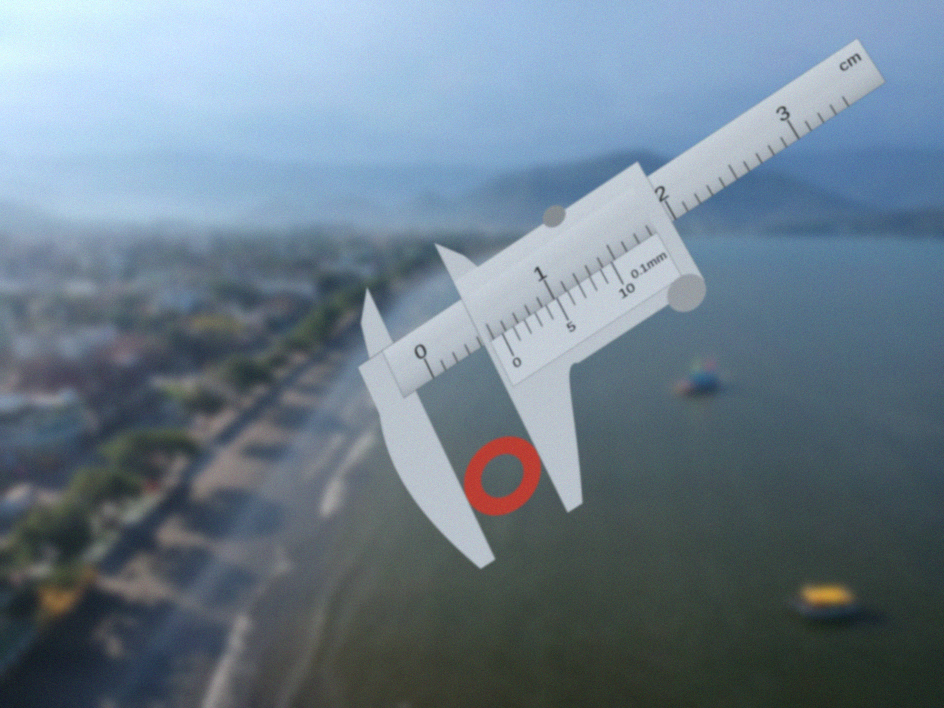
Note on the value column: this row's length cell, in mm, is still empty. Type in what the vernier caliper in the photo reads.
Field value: 5.7 mm
